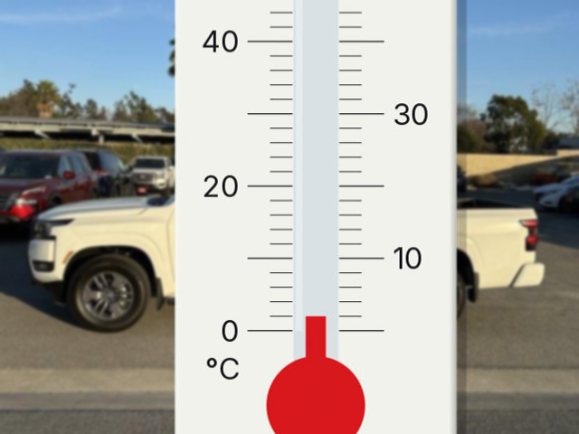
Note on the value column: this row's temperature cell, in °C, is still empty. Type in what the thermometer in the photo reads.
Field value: 2 °C
